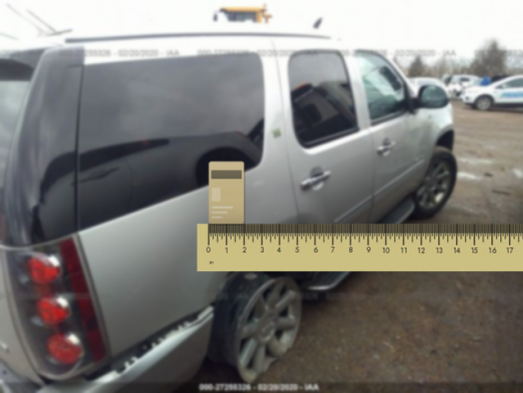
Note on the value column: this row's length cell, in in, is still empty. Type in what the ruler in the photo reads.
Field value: 2 in
